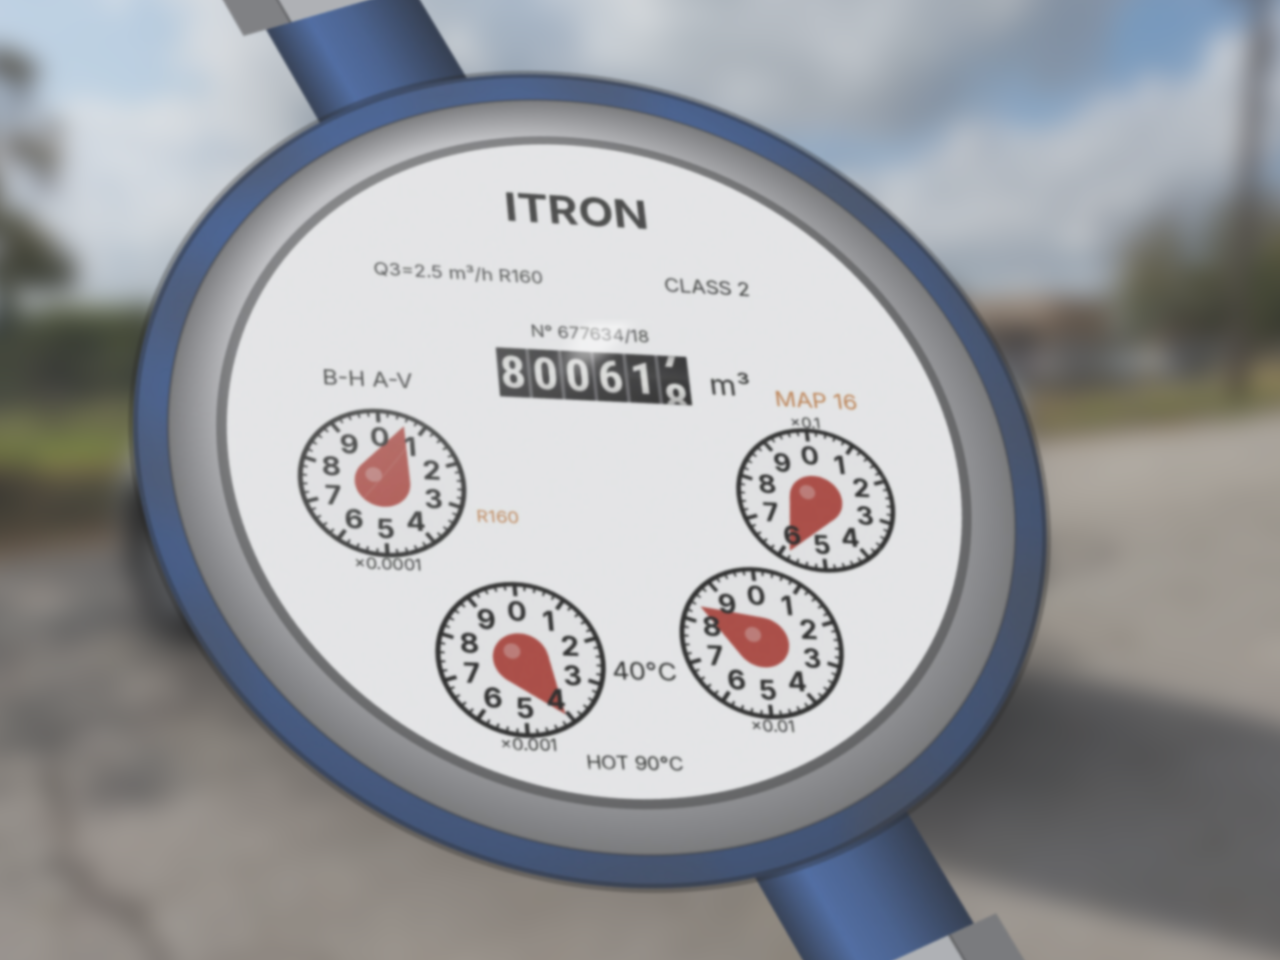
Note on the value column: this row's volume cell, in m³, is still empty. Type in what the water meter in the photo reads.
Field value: 800617.5840 m³
